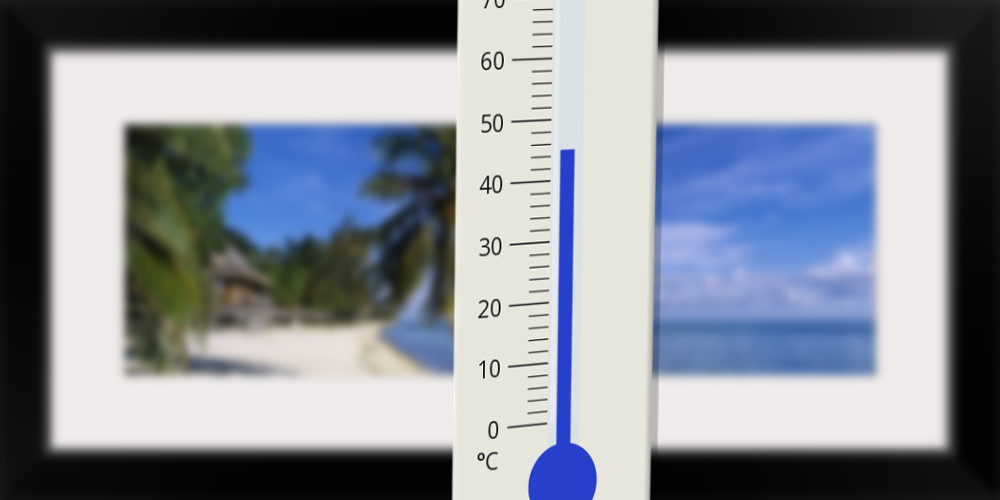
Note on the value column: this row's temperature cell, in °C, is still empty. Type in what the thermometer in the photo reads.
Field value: 45 °C
